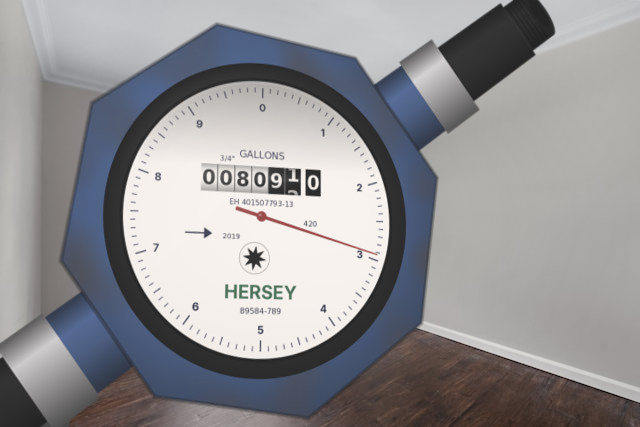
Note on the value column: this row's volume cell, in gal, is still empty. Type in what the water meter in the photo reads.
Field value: 80912.9 gal
